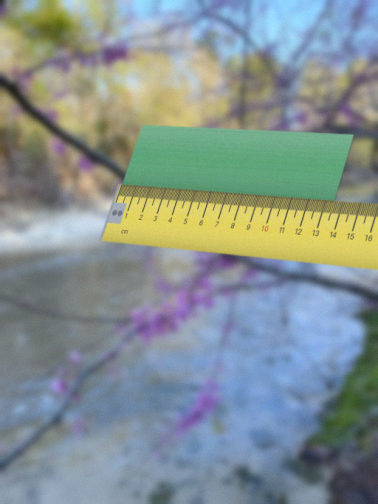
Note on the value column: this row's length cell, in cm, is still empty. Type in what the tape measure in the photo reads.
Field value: 13.5 cm
